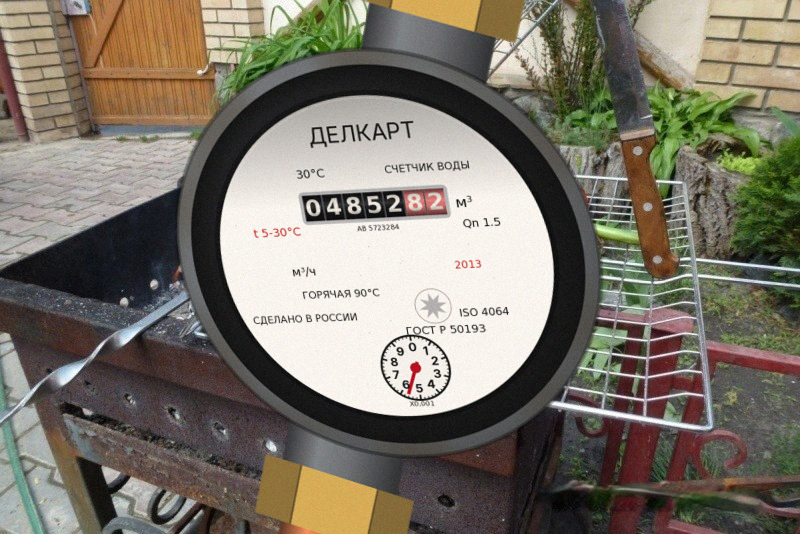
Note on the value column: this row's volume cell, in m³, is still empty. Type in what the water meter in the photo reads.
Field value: 4852.825 m³
